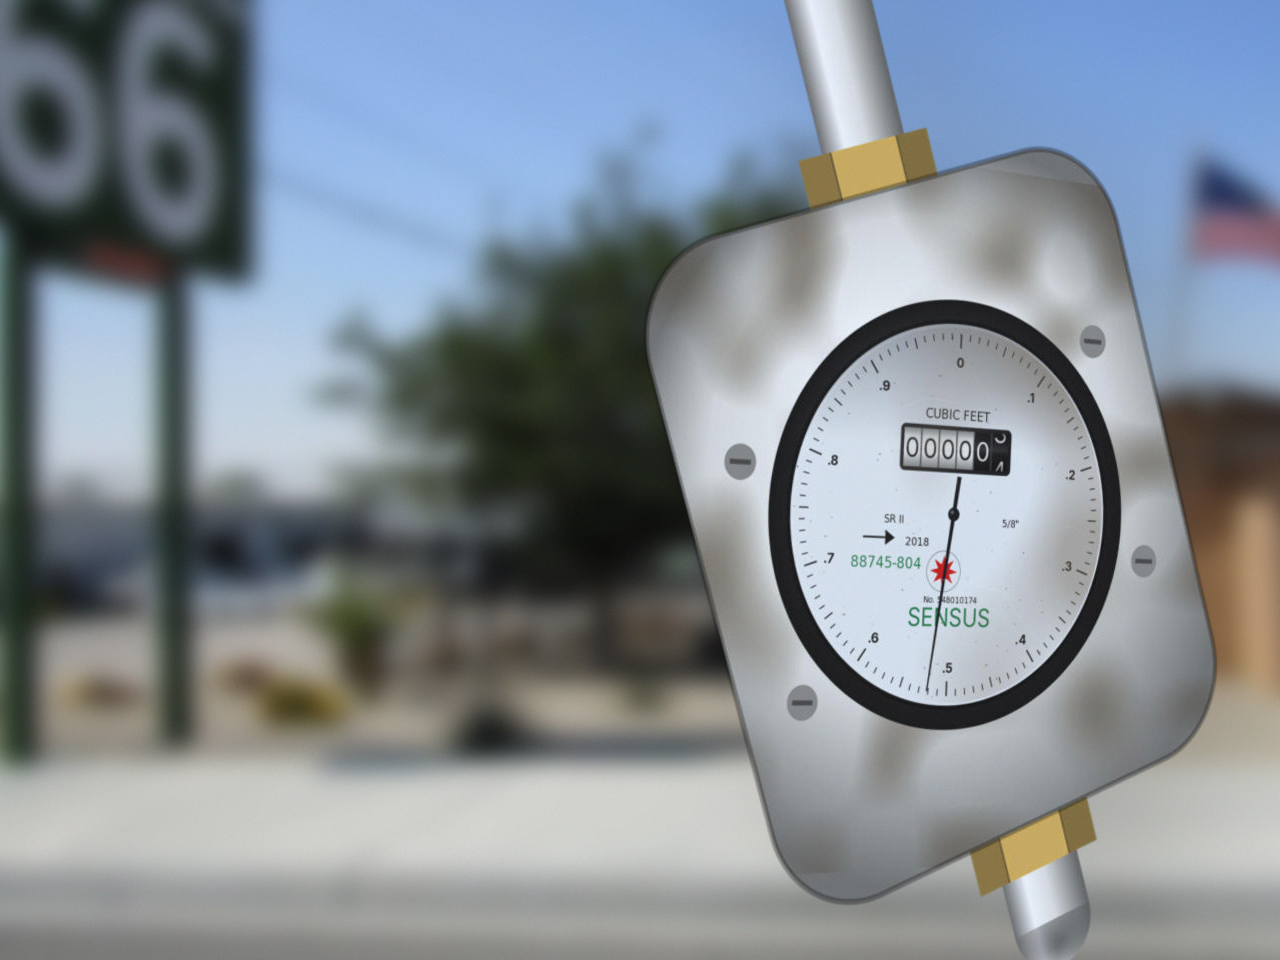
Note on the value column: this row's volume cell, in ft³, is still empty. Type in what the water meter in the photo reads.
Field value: 3.52 ft³
